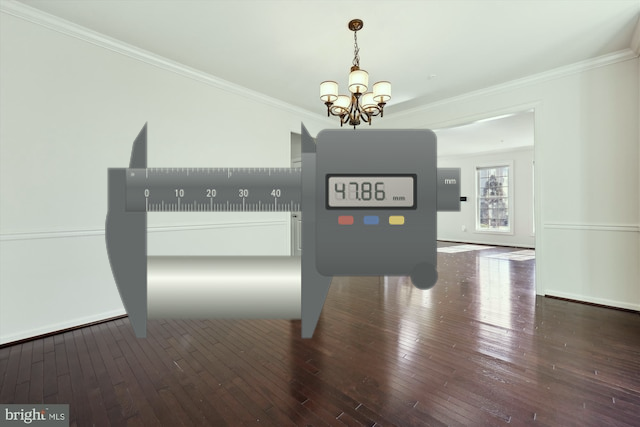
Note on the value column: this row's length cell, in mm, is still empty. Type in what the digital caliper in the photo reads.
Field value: 47.86 mm
